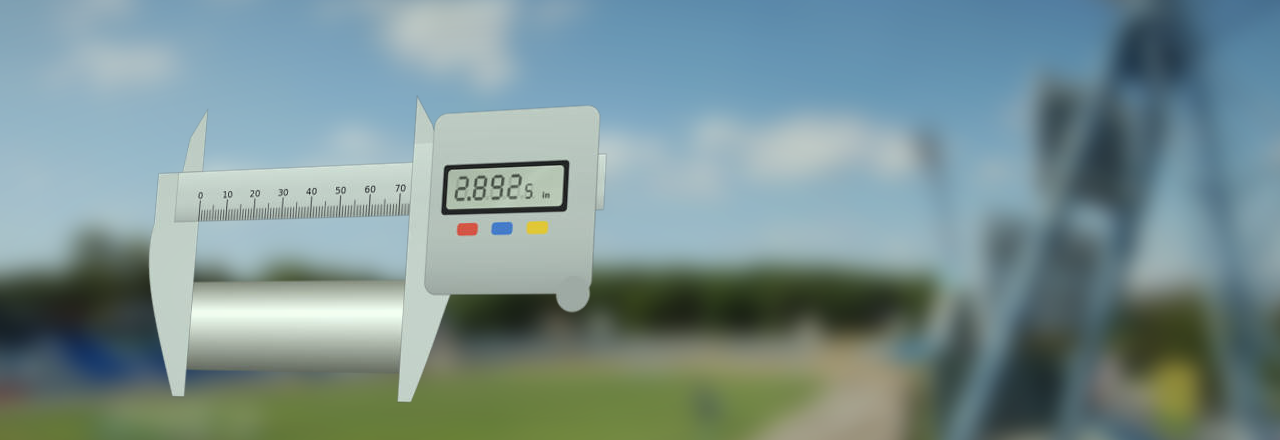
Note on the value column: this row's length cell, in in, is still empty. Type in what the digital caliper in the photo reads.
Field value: 2.8925 in
